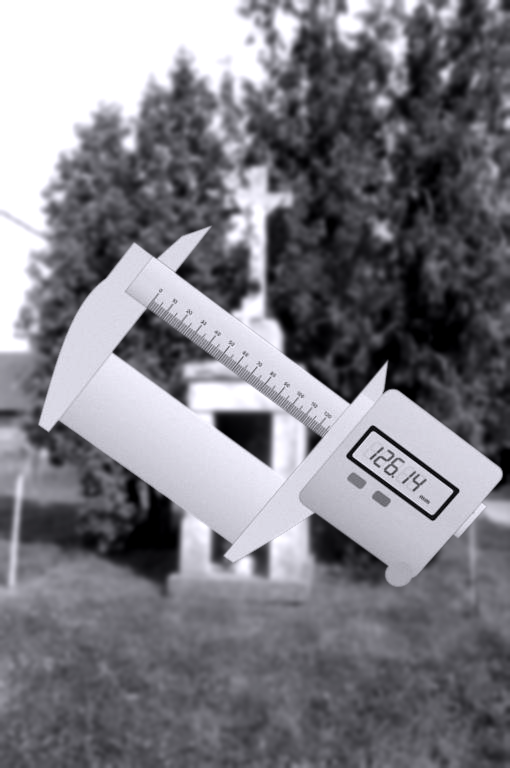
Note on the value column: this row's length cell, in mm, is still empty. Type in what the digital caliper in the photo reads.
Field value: 126.14 mm
